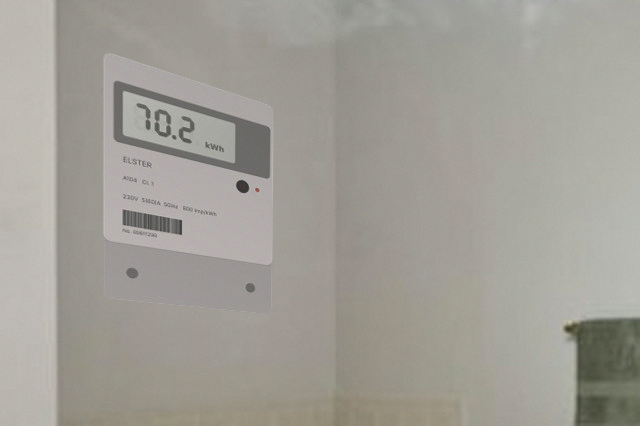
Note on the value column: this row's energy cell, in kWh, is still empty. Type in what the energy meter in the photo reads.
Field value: 70.2 kWh
